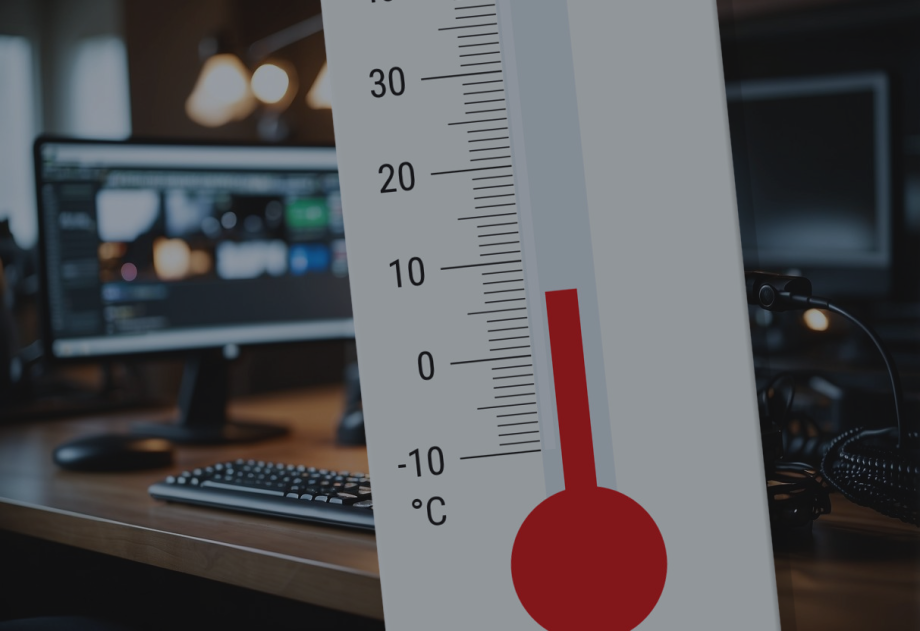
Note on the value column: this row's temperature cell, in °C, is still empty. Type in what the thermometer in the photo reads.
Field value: 6.5 °C
